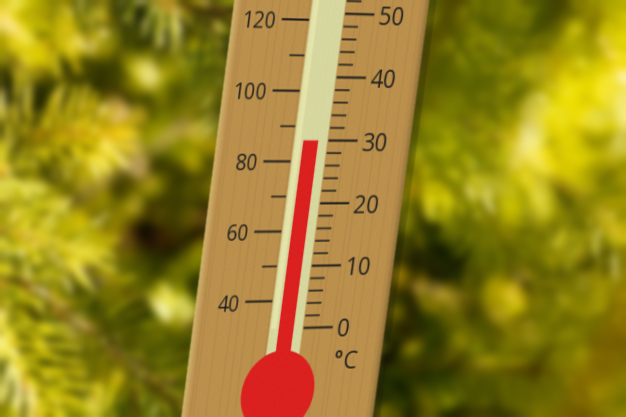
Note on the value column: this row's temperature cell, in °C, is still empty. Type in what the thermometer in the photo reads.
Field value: 30 °C
